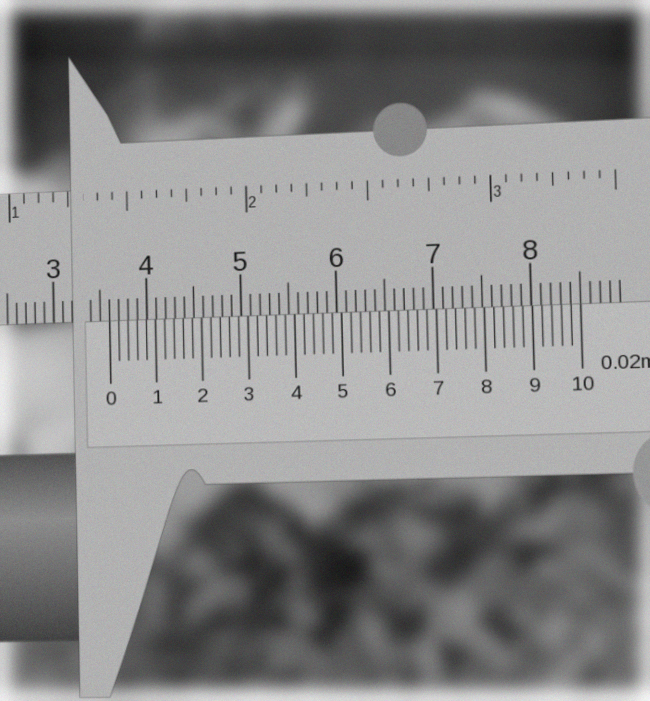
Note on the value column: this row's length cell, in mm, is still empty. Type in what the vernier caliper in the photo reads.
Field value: 36.0 mm
